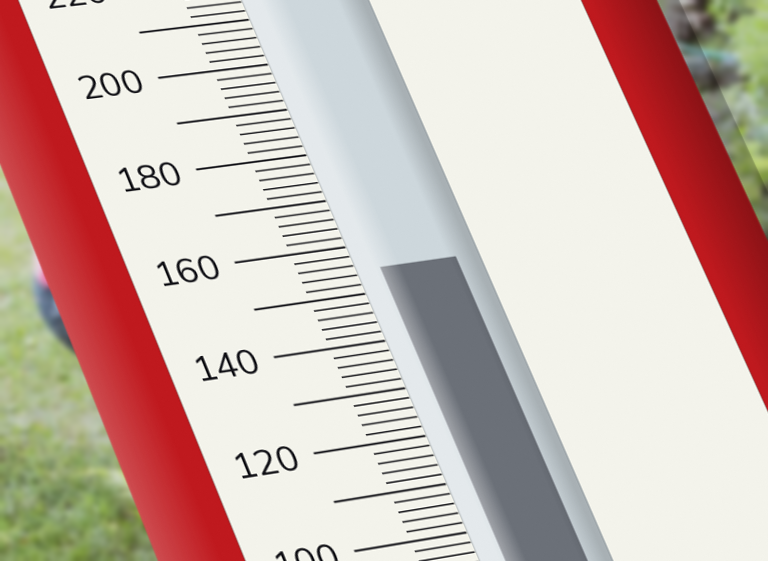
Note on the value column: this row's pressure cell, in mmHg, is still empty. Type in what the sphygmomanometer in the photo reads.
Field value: 155 mmHg
